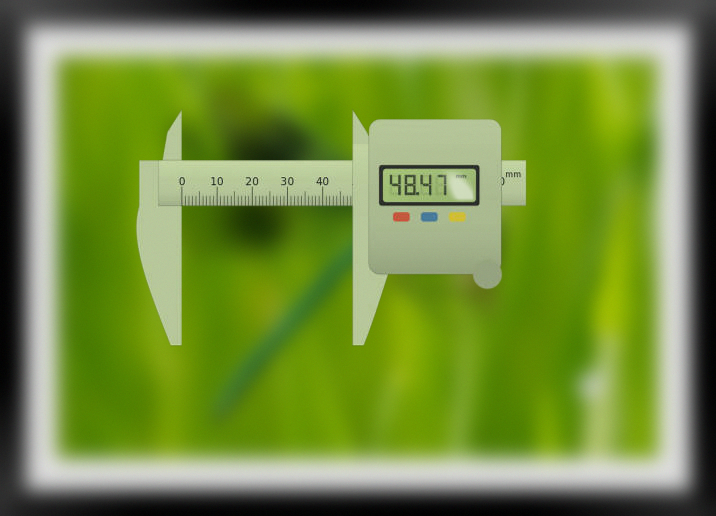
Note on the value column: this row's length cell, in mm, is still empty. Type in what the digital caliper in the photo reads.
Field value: 48.47 mm
